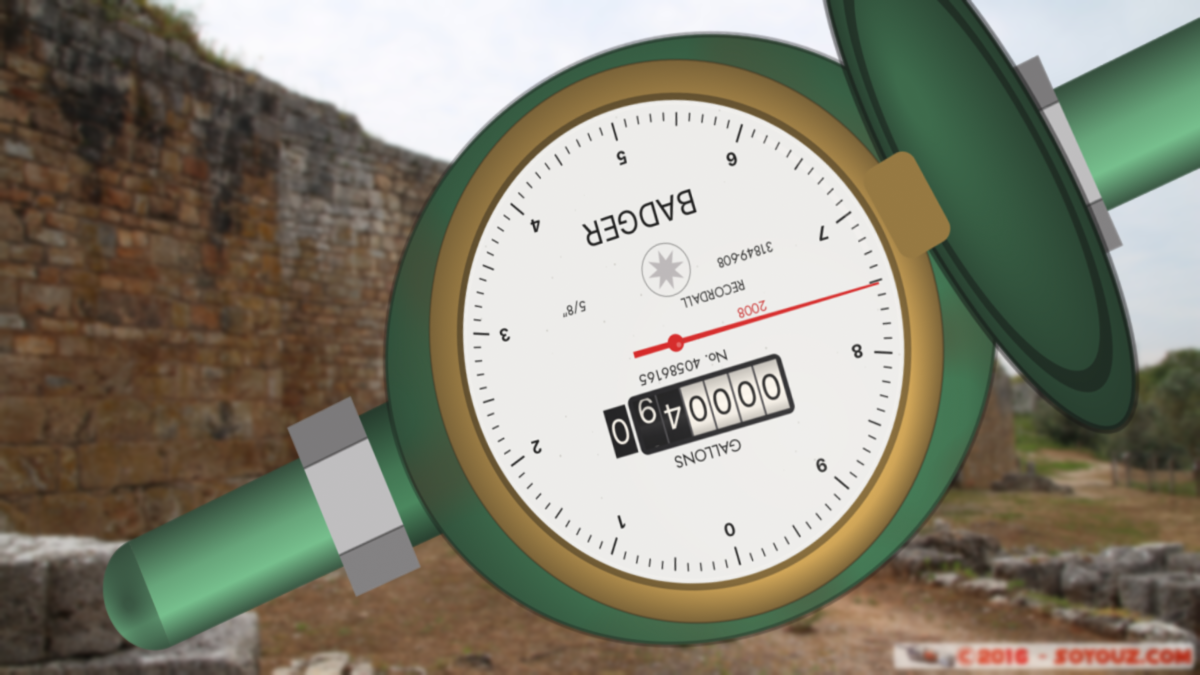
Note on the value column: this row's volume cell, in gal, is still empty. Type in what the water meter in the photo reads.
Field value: 487.5 gal
